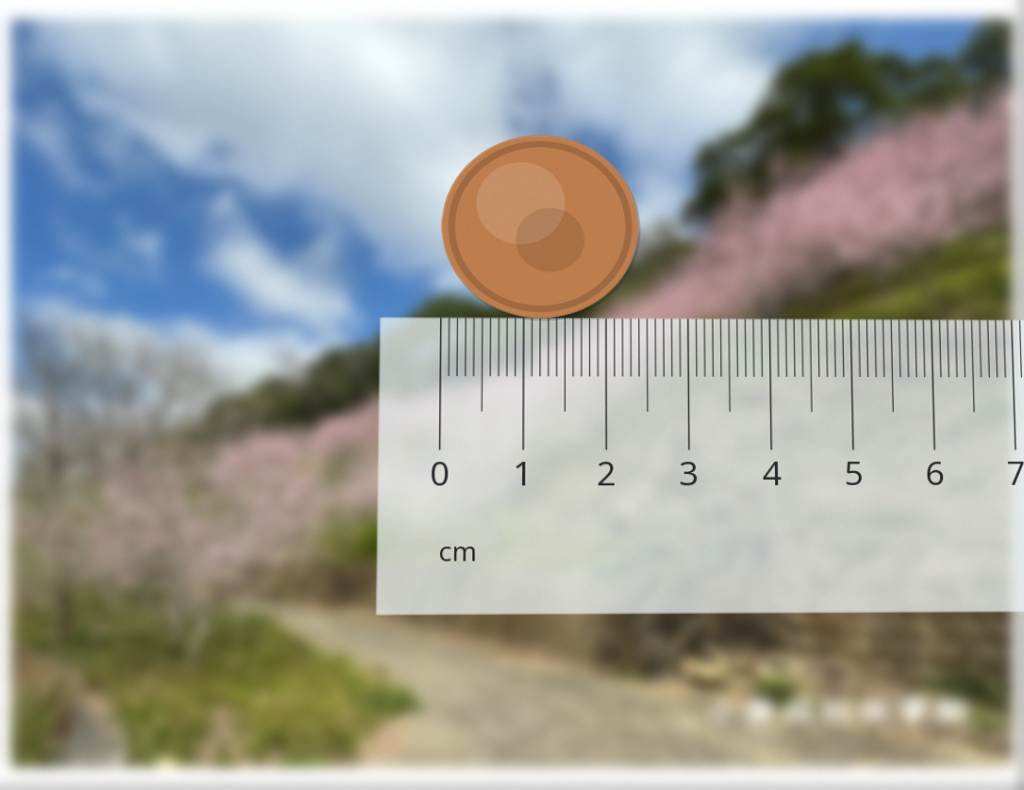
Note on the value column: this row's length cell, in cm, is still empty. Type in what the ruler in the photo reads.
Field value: 2.4 cm
